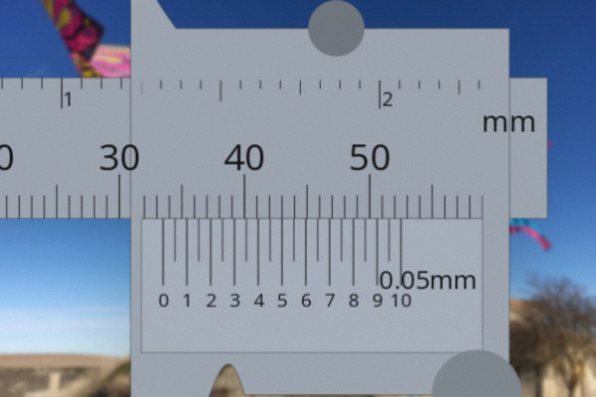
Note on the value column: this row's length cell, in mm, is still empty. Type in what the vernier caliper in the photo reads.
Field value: 33.5 mm
